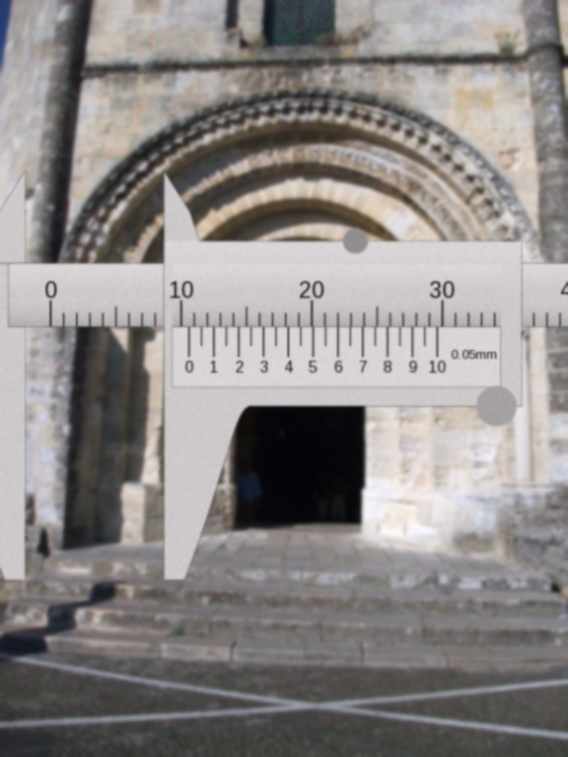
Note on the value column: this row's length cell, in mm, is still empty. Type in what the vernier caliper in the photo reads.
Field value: 10.6 mm
